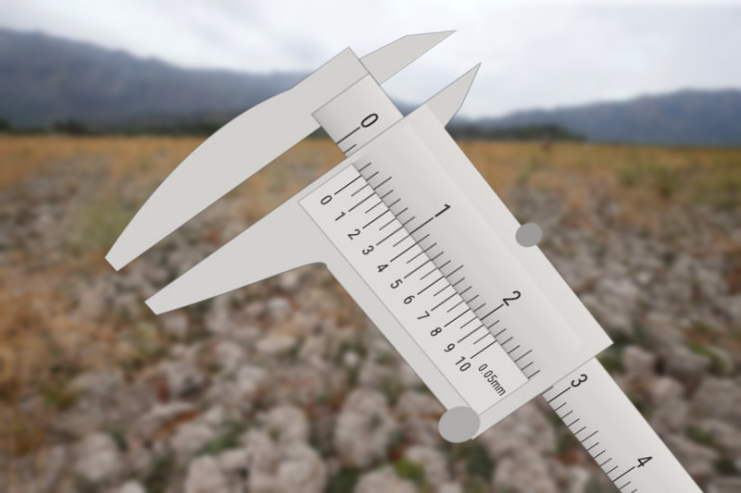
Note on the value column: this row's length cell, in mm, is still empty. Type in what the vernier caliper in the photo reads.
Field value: 3.4 mm
